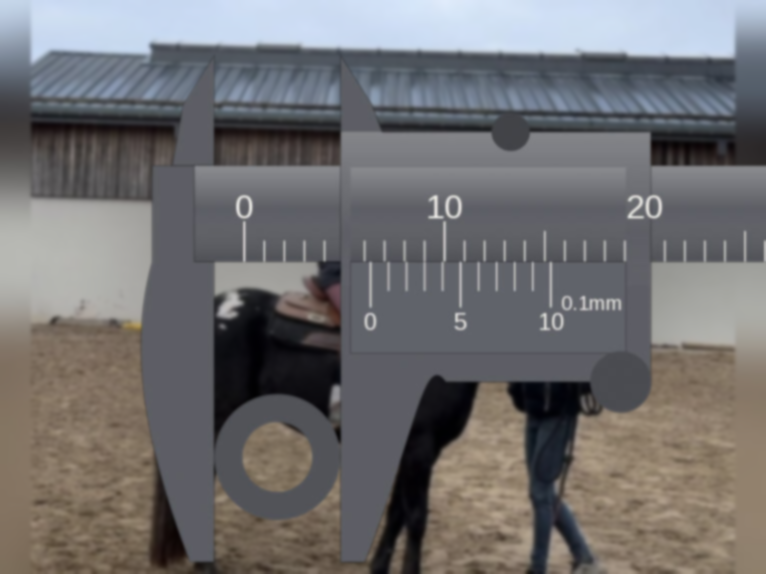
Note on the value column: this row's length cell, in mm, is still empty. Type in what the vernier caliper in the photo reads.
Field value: 6.3 mm
